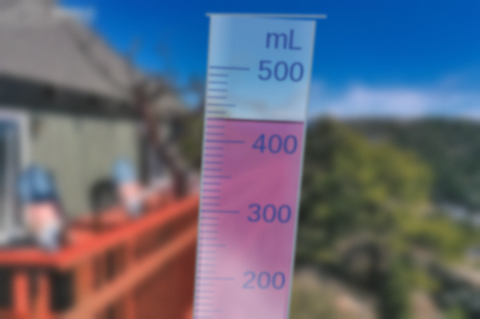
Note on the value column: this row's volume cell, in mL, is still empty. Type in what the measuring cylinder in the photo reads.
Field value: 430 mL
